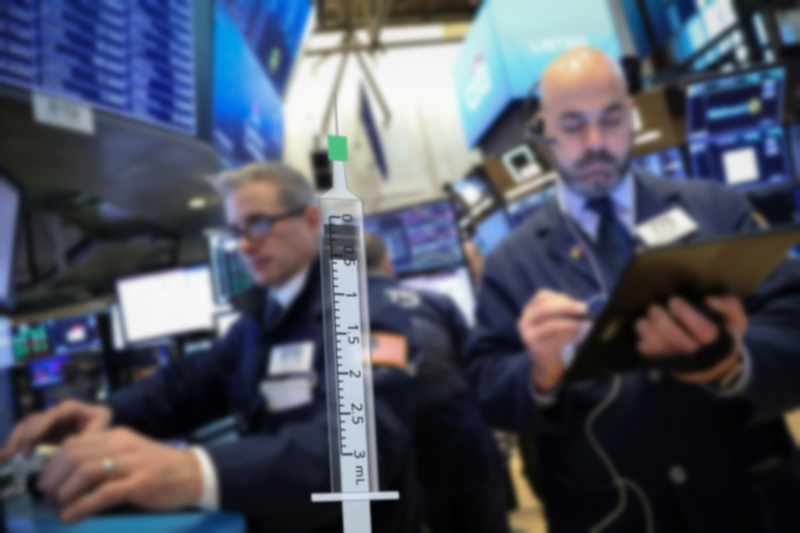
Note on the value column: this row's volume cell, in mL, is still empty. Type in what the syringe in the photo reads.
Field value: 0.1 mL
